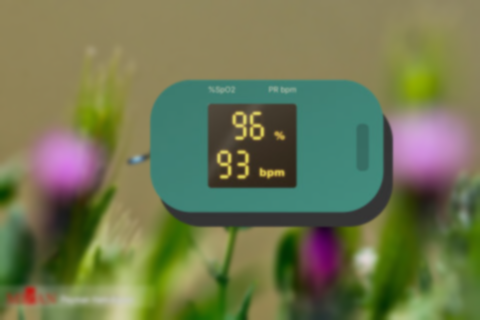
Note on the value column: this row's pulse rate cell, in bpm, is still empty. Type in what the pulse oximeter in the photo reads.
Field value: 93 bpm
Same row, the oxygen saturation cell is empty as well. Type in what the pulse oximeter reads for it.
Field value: 96 %
